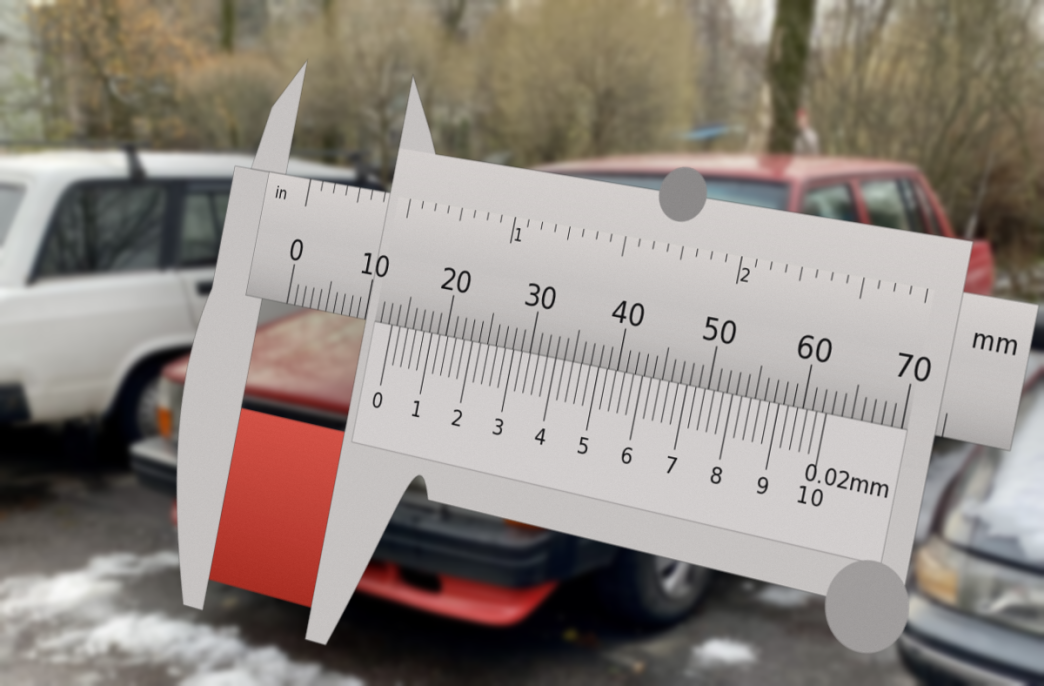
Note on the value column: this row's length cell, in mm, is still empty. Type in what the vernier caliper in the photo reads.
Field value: 13.4 mm
